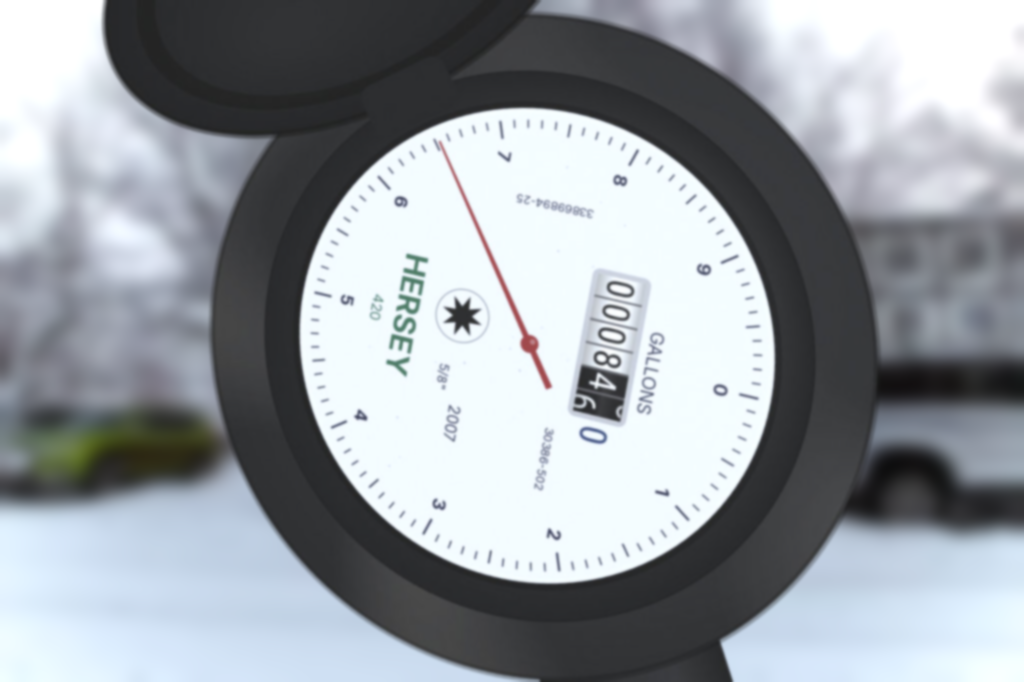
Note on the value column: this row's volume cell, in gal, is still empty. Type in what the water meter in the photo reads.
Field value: 8456.5 gal
